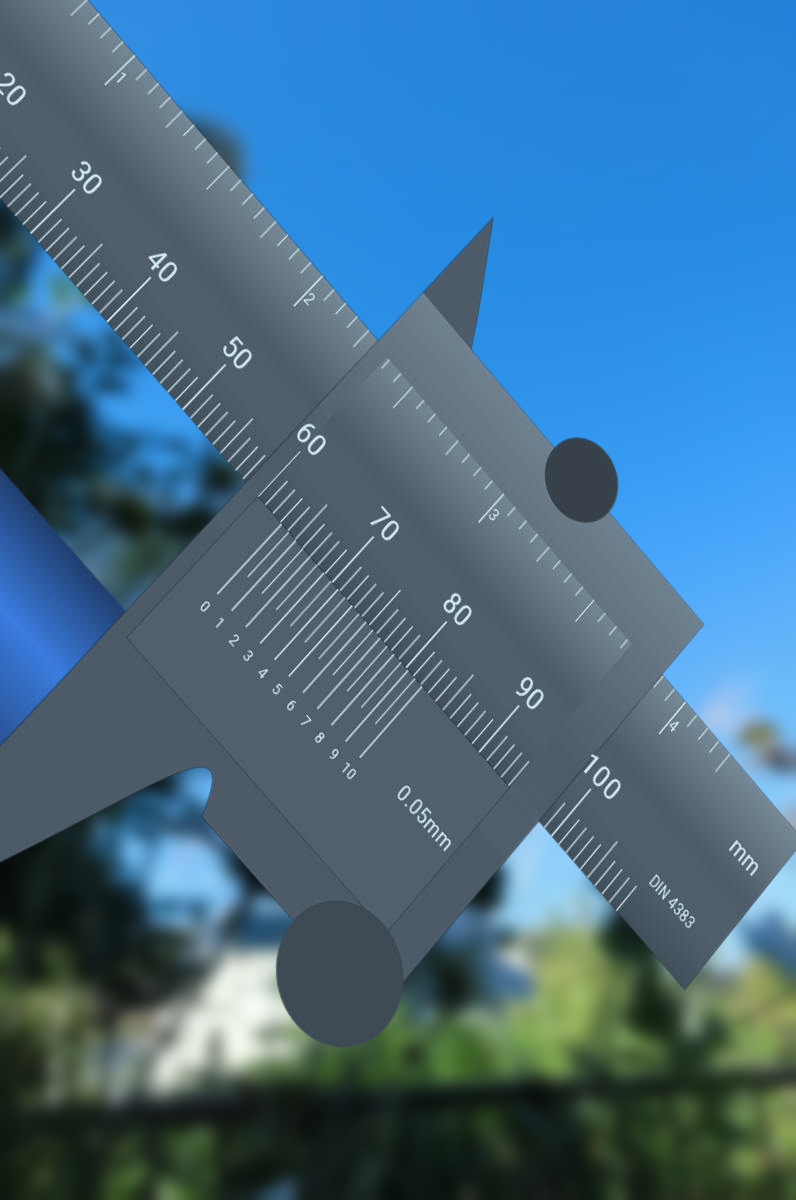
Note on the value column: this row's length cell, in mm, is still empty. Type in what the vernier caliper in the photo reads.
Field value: 63.2 mm
